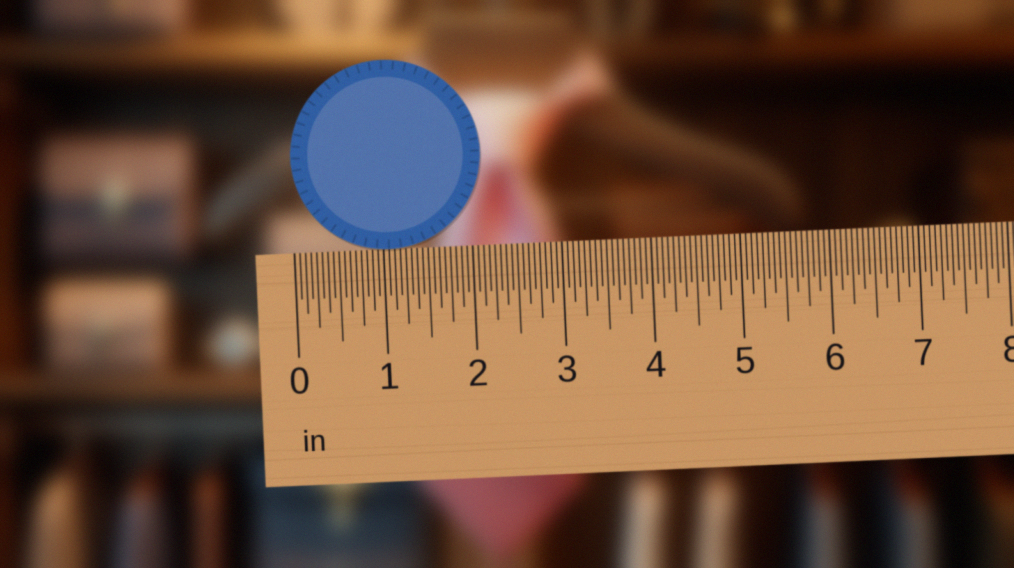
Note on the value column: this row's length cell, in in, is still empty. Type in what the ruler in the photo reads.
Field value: 2.125 in
